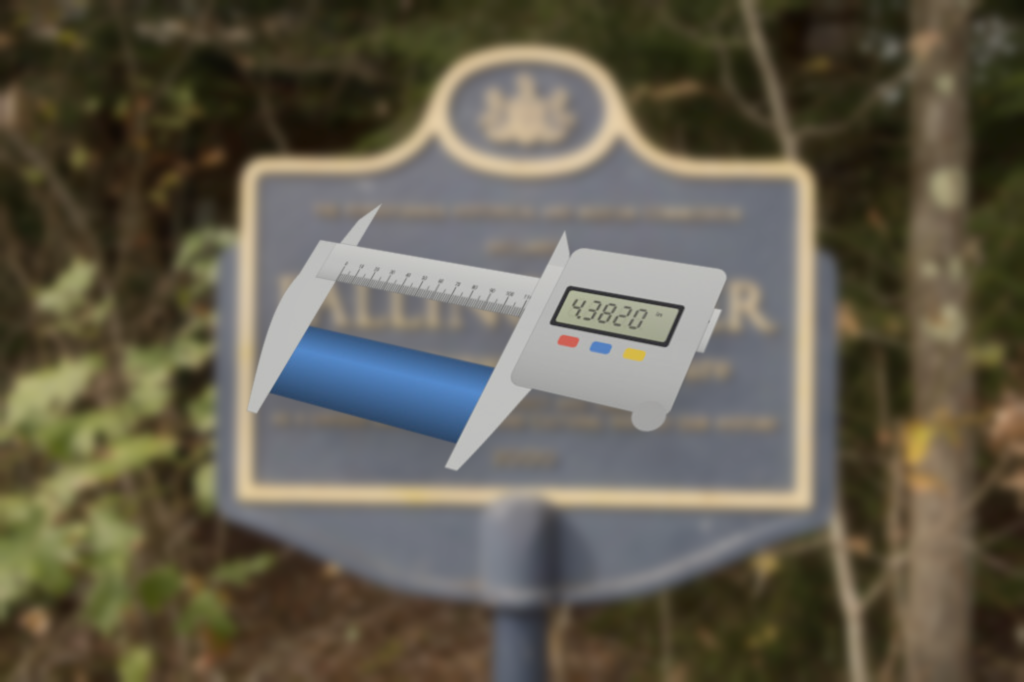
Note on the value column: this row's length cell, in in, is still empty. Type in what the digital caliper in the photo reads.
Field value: 4.3820 in
